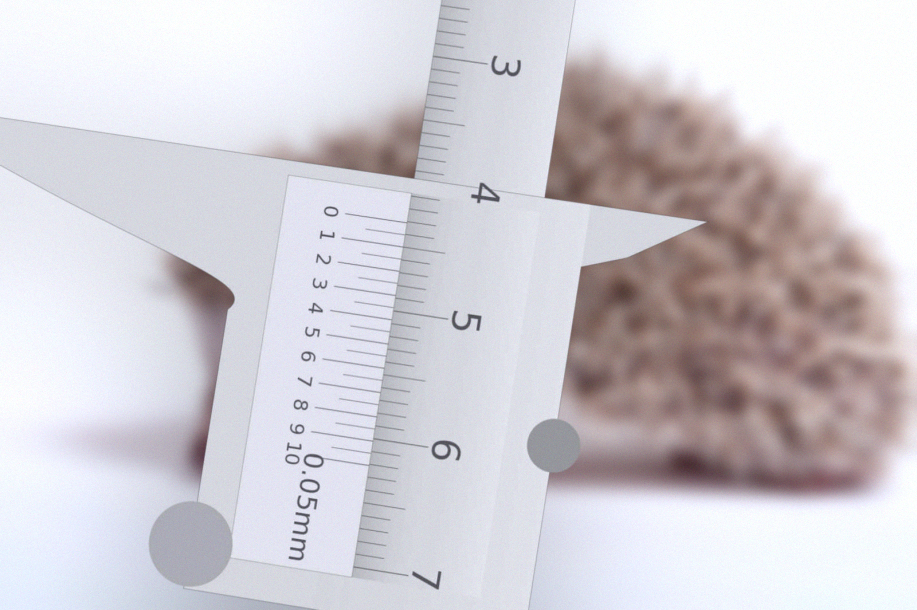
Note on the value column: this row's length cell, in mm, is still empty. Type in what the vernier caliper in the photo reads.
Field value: 43.1 mm
